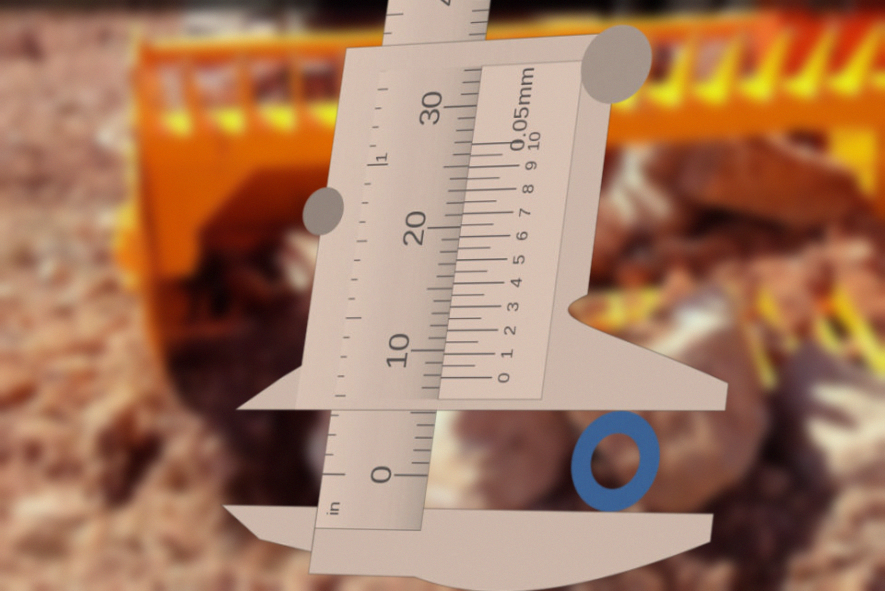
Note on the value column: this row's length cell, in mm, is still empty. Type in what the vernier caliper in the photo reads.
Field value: 7.8 mm
